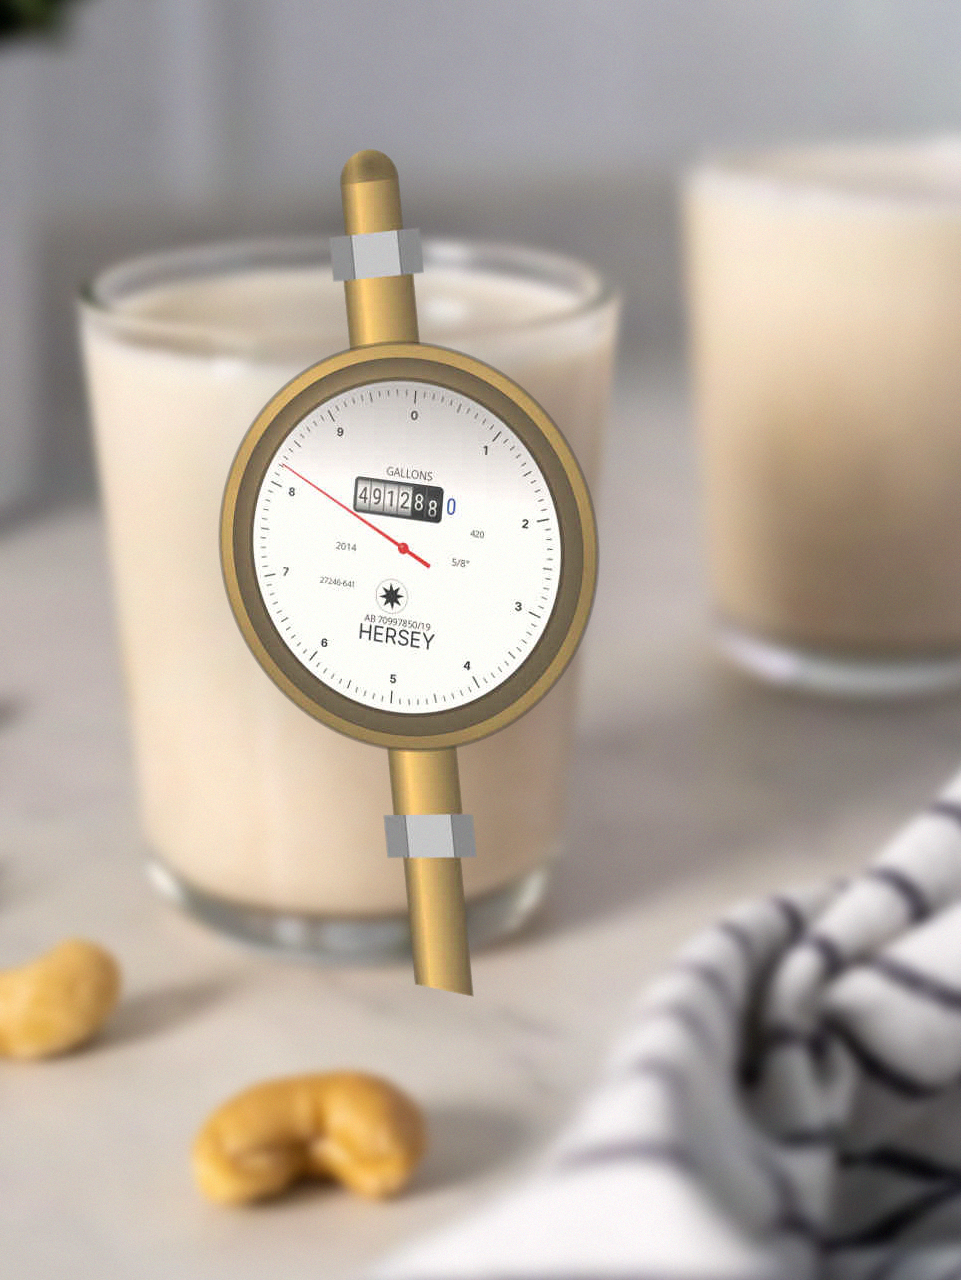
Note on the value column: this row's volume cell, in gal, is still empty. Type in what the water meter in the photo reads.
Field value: 4912878.2 gal
